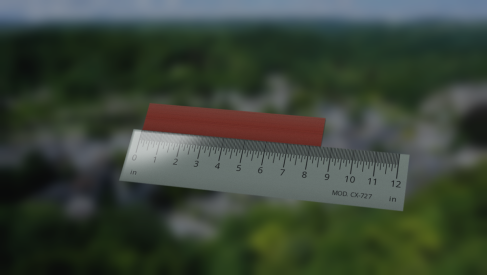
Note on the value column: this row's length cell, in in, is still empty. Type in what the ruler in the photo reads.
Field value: 8.5 in
